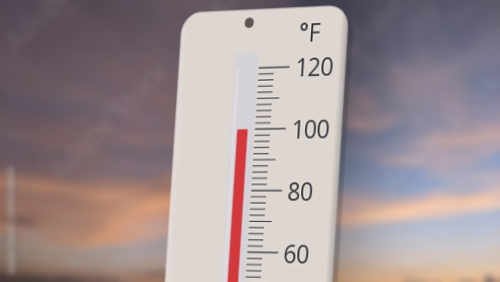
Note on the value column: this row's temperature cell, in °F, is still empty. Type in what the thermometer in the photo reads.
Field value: 100 °F
